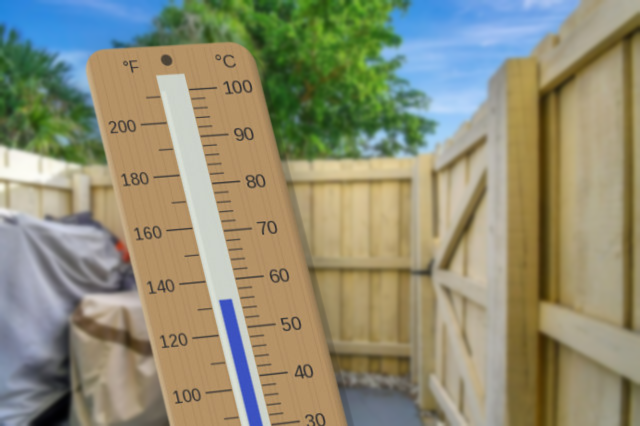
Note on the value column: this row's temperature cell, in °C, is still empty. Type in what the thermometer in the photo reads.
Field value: 56 °C
